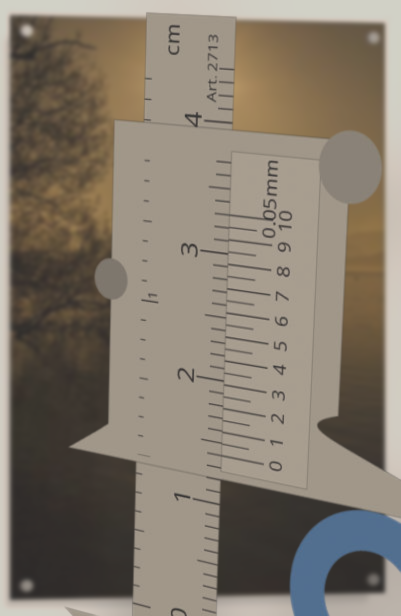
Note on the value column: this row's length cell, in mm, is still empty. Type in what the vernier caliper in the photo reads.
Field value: 14.0 mm
